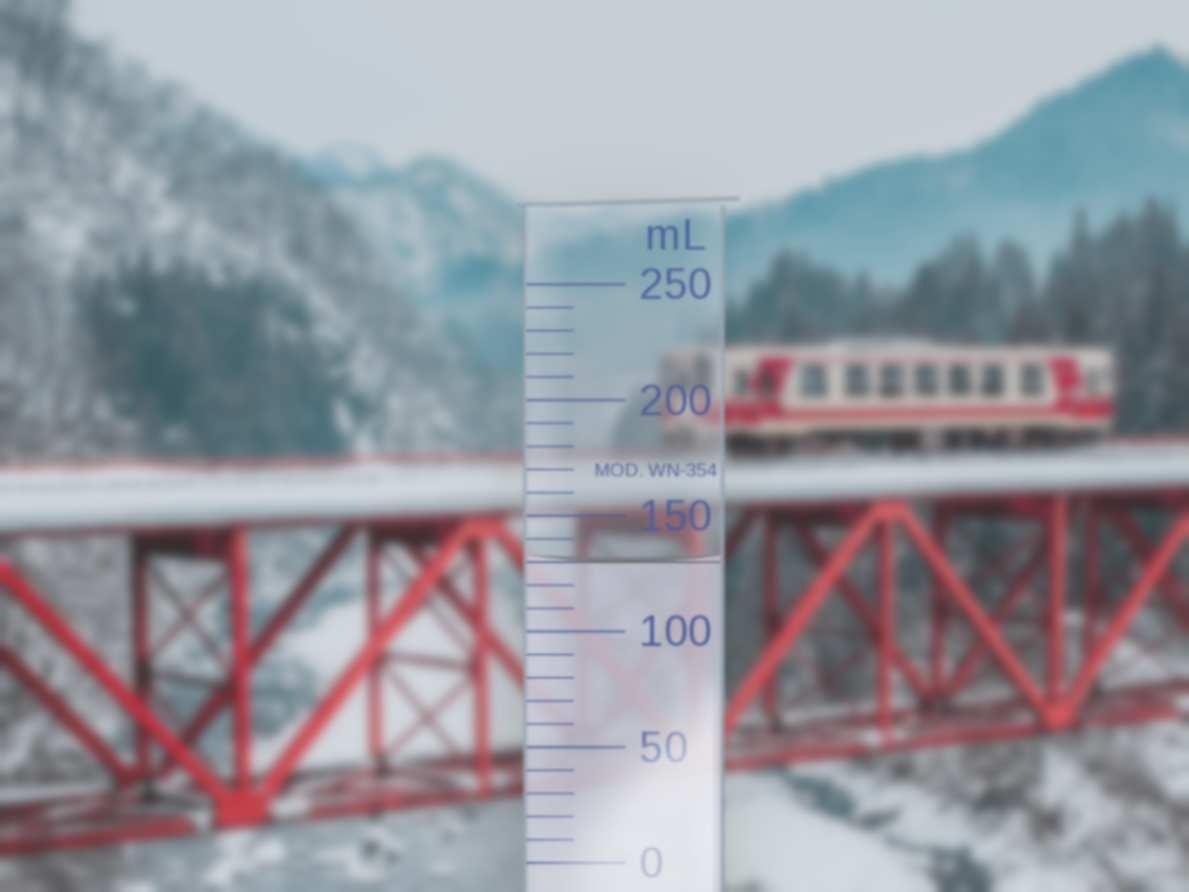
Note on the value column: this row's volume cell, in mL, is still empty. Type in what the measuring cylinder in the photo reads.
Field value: 130 mL
